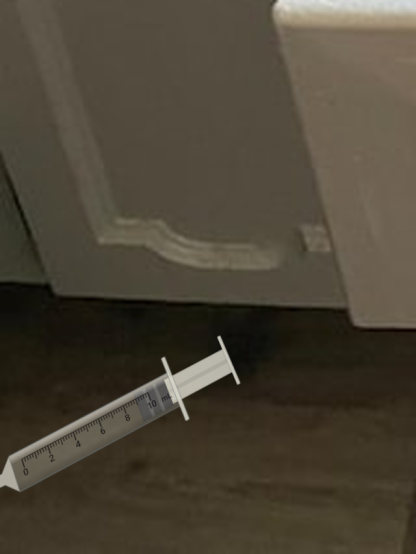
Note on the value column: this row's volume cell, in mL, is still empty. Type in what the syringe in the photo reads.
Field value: 9 mL
